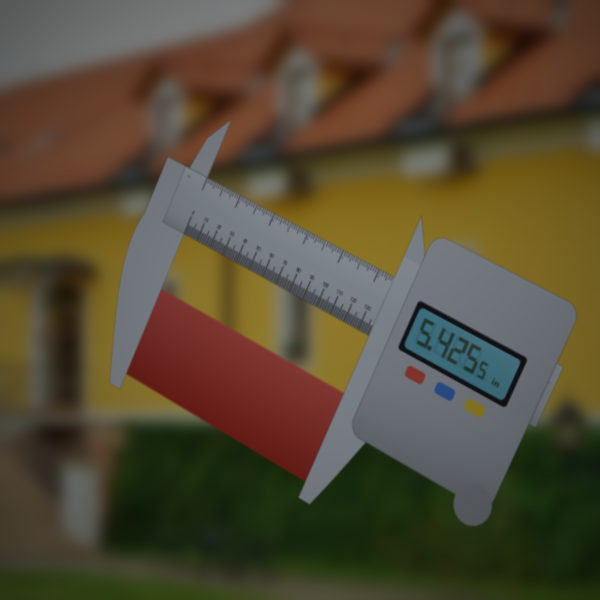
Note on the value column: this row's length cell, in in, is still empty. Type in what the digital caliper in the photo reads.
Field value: 5.4255 in
